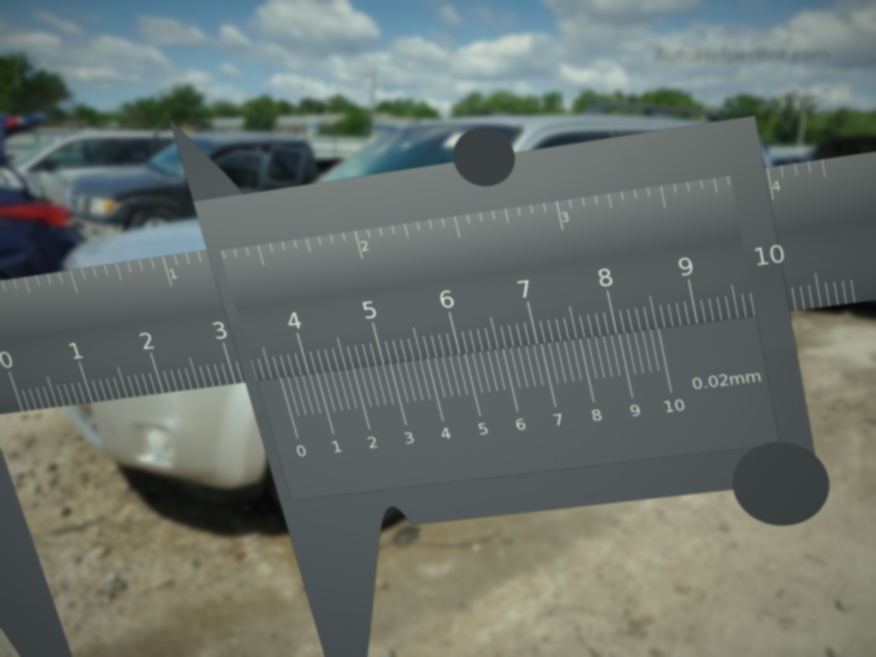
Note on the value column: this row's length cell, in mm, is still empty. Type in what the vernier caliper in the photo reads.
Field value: 36.2 mm
